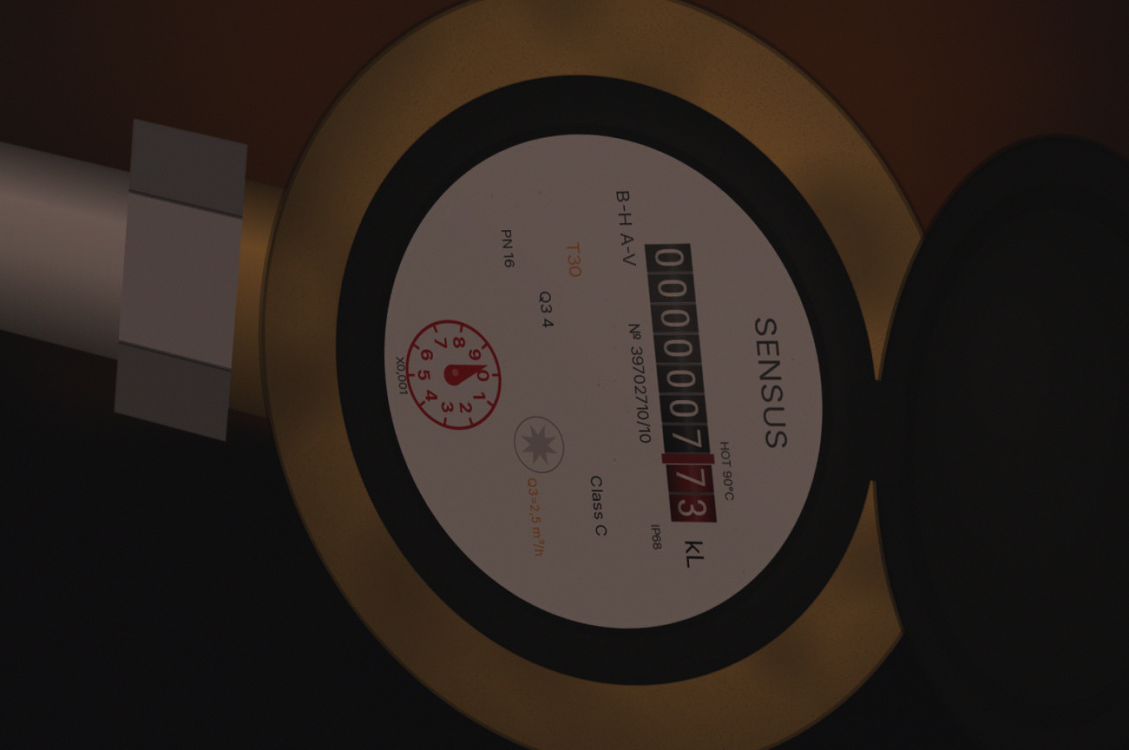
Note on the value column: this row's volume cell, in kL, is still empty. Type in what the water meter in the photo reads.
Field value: 7.729 kL
